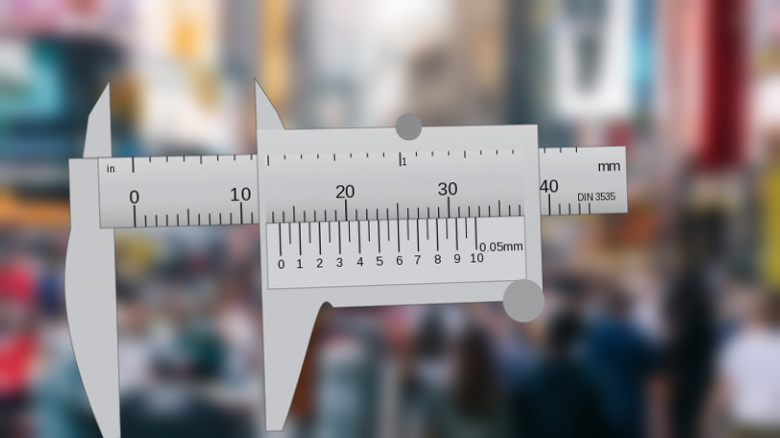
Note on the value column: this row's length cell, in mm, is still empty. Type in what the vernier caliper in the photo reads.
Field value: 13.6 mm
